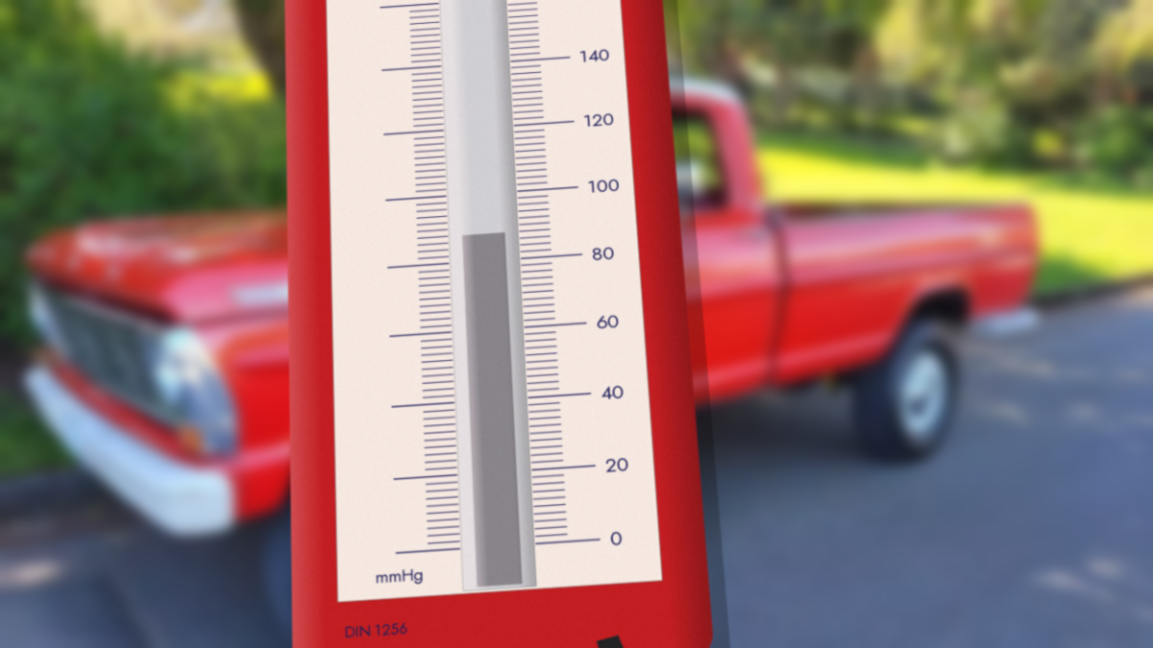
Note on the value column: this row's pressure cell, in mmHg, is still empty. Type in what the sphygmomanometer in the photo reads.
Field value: 88 mmHg
